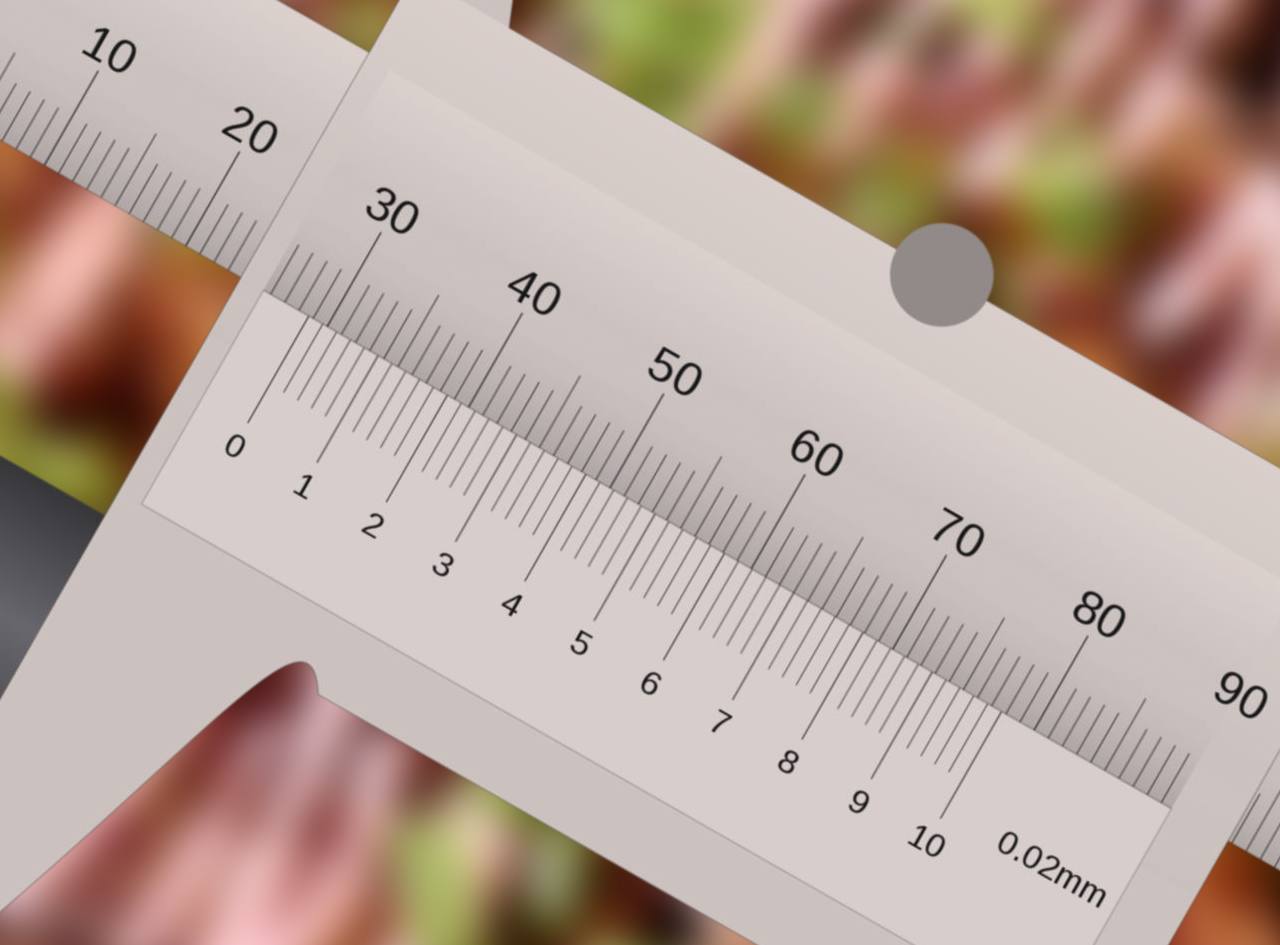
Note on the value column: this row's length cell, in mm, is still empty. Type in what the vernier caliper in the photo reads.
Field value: 28.7 mm
